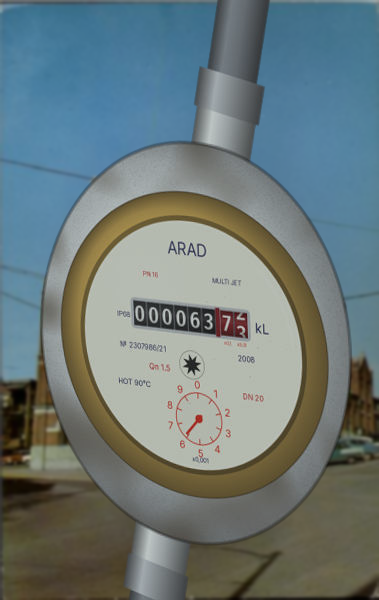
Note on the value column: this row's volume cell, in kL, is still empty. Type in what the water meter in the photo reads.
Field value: 63.726 kL
